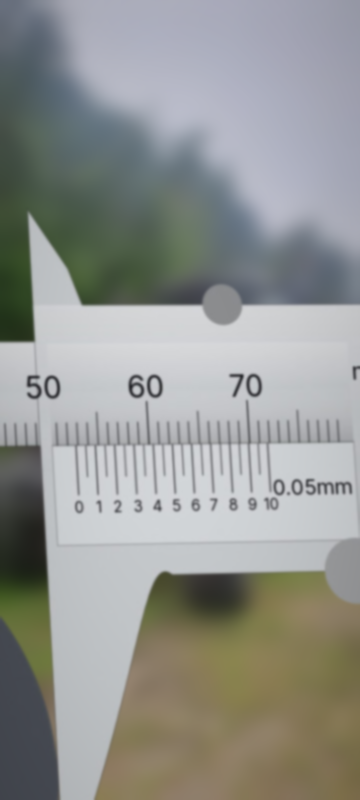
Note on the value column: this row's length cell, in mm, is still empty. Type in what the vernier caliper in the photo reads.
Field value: 52.8 mm
